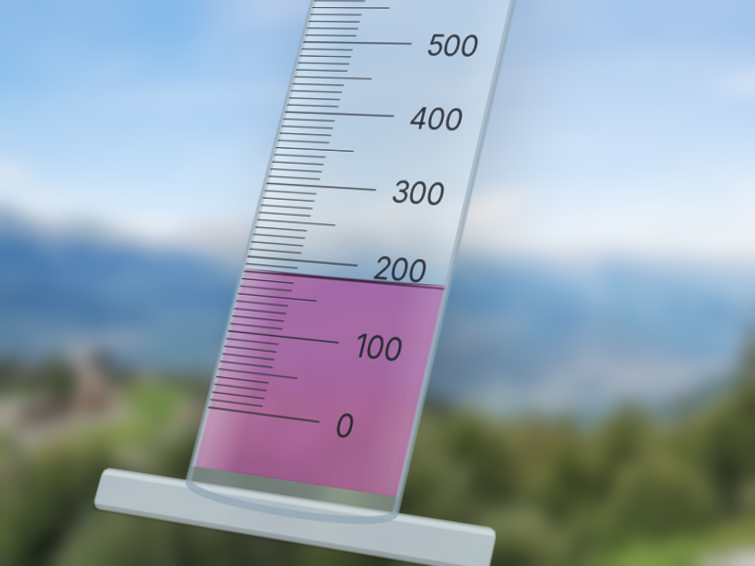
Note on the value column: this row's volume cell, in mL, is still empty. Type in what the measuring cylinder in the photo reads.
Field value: 180 mL
